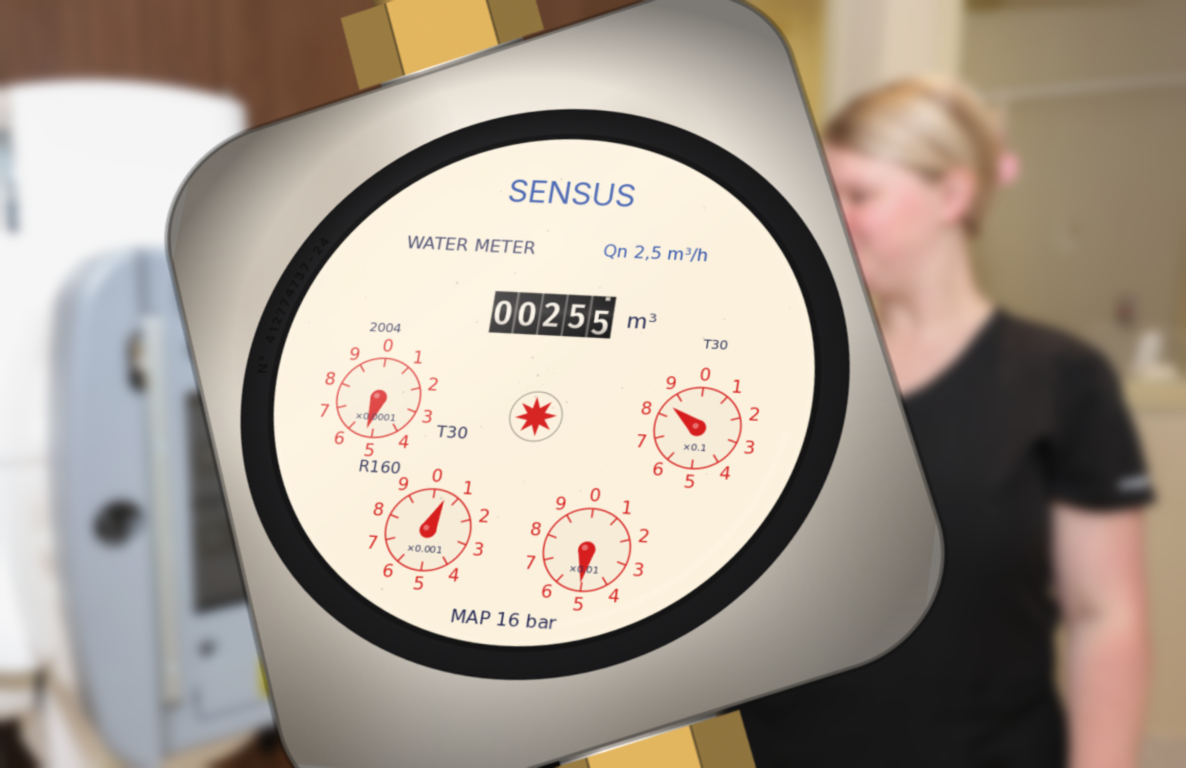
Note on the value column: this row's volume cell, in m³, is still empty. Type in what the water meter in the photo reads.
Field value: 254.8505 m³
